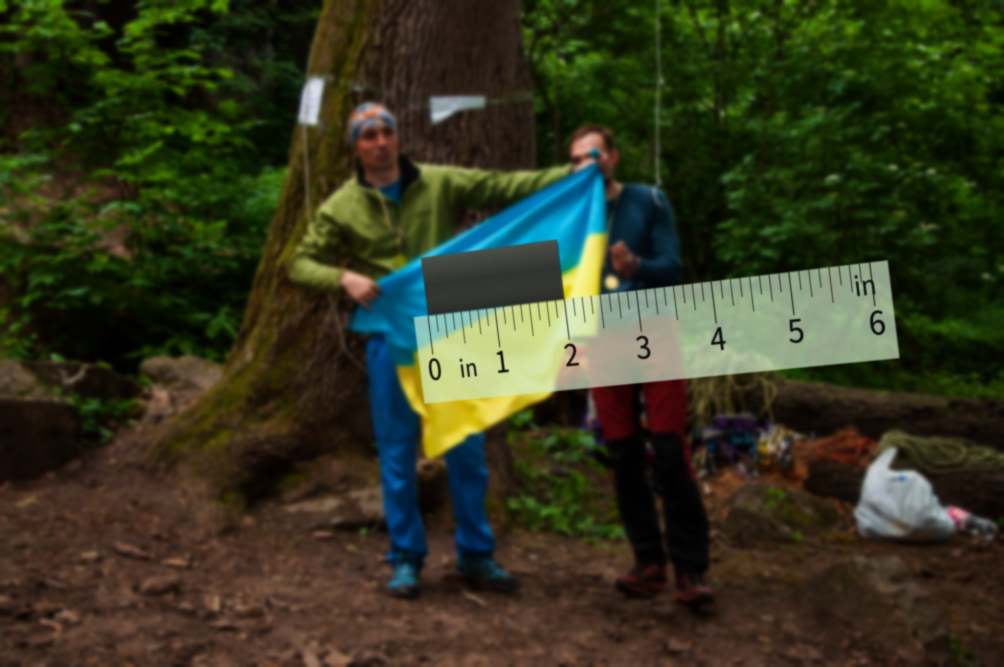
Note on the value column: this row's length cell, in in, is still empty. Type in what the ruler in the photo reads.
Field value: 2 in
